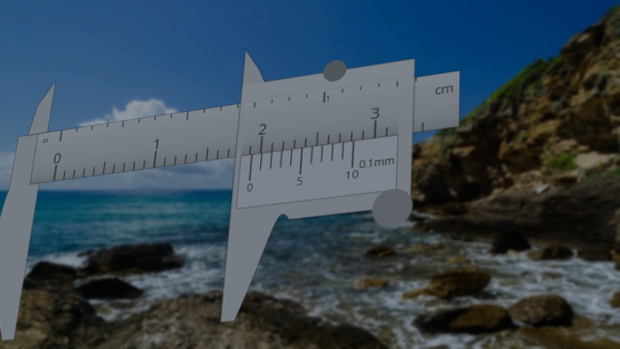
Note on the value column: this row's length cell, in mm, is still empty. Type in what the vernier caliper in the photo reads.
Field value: 19.2 mm
